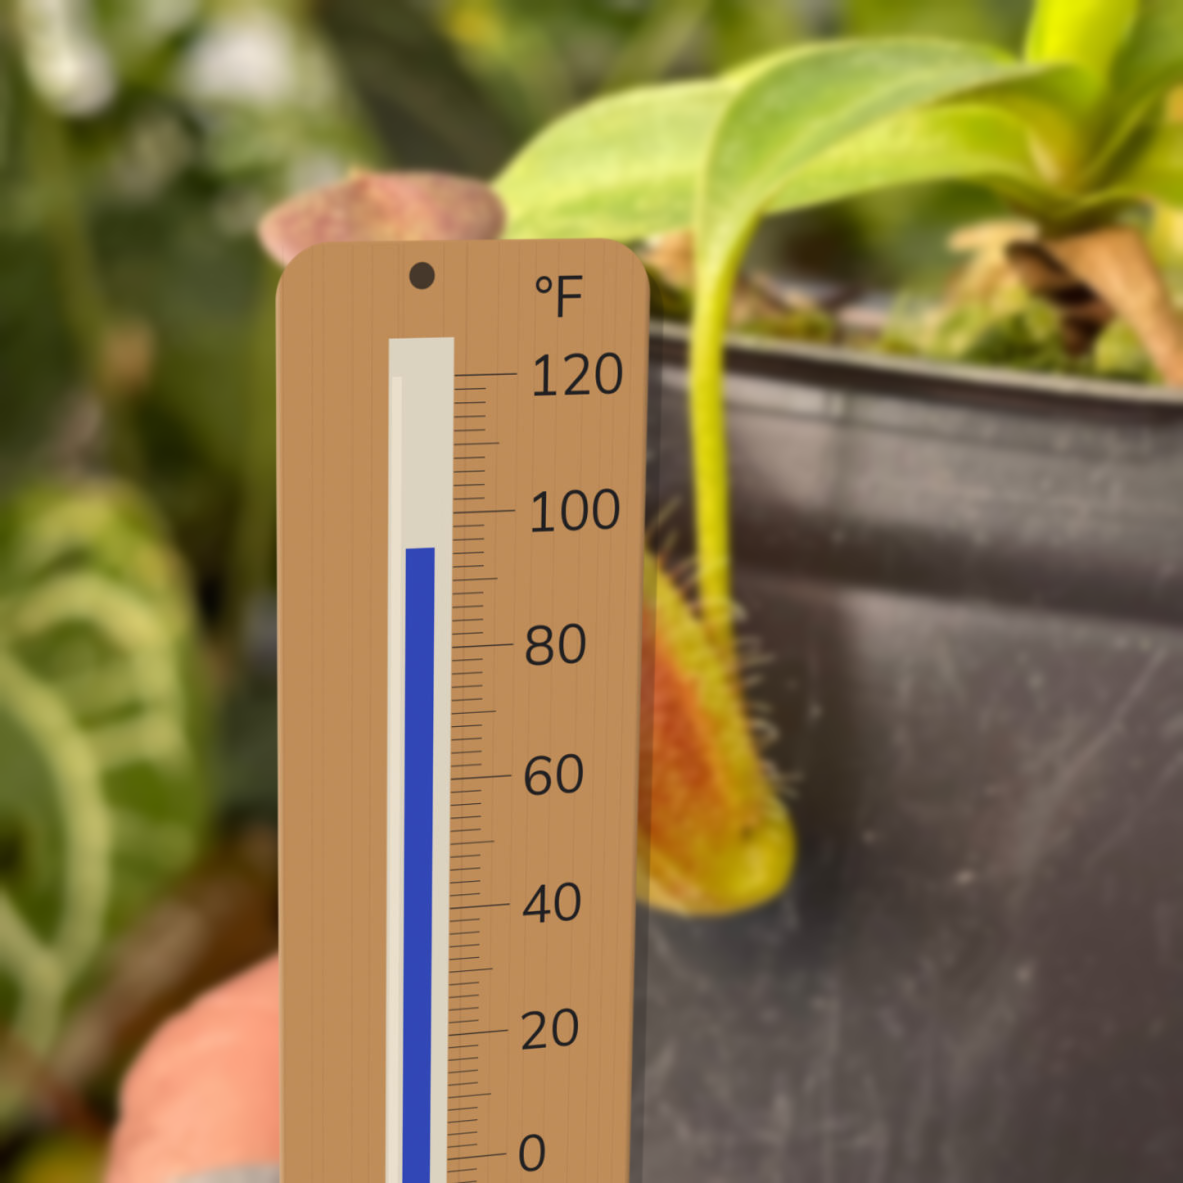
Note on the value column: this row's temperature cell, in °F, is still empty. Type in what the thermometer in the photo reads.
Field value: 95 °F
